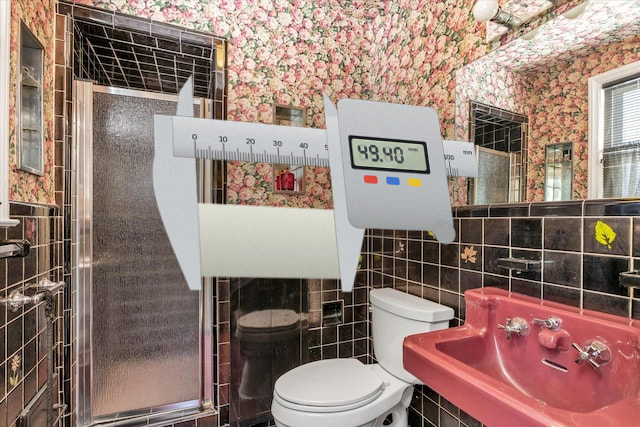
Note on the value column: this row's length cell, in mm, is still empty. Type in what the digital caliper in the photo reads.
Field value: 49.40 mm
